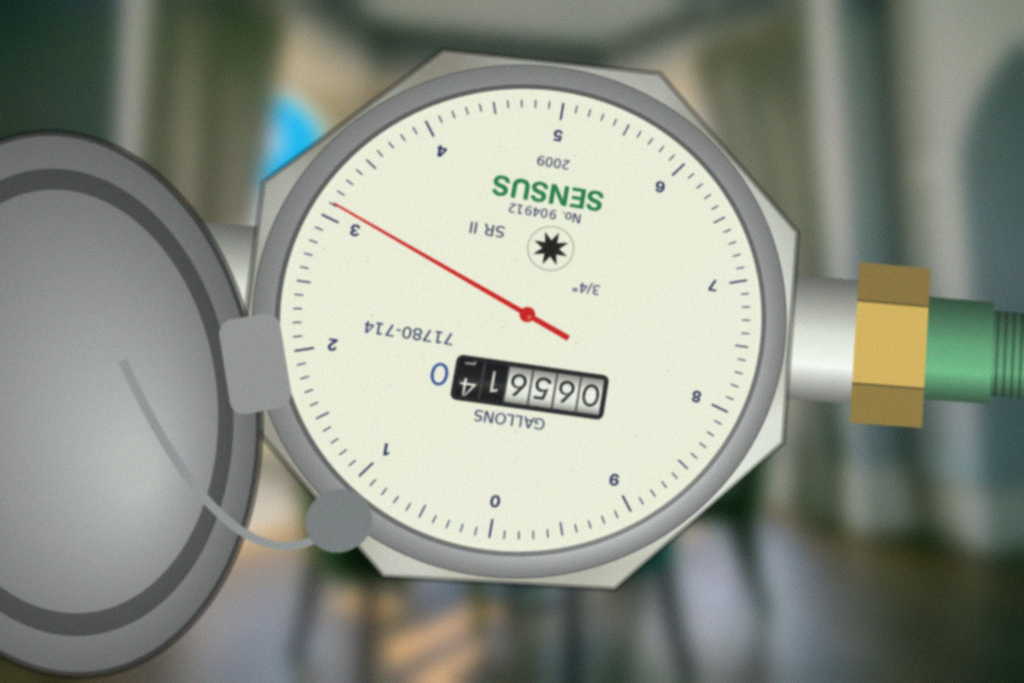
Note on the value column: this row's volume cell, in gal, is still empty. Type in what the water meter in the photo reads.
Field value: 656143.1 gal
